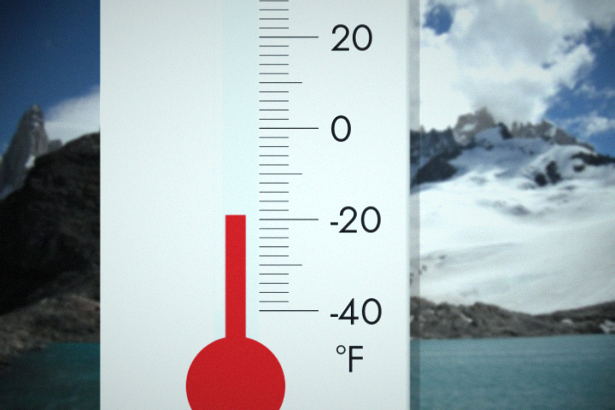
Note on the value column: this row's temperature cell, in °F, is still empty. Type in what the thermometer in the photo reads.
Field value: -19 °F
